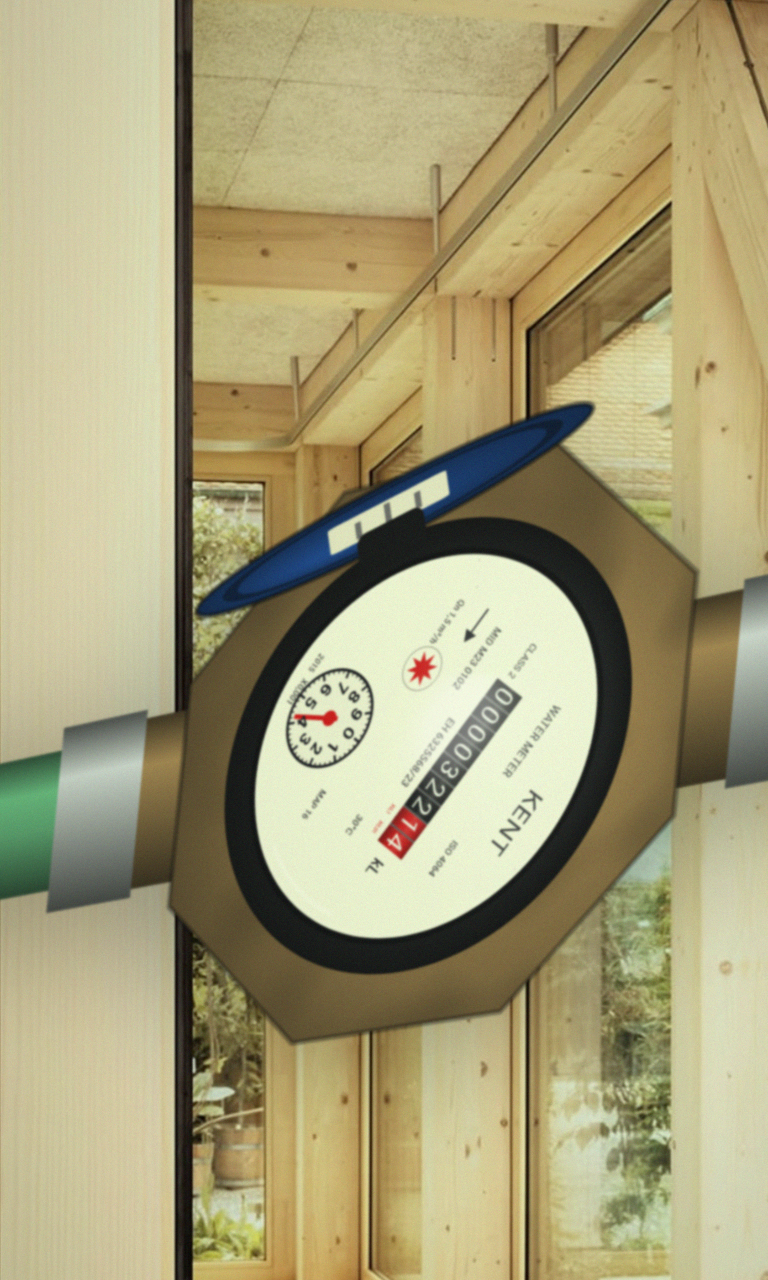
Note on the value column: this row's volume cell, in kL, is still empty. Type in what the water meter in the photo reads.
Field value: 322.144 kL
